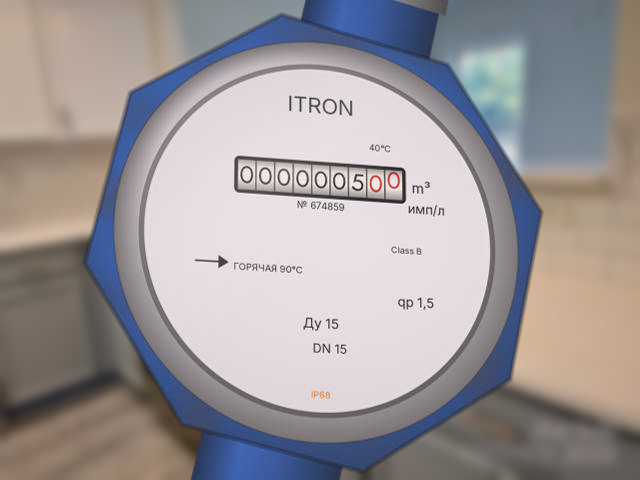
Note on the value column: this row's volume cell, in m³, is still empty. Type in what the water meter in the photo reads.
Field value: 5.00 m³
